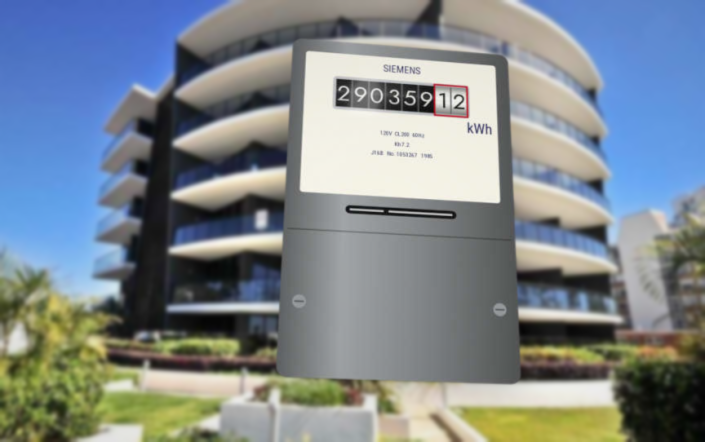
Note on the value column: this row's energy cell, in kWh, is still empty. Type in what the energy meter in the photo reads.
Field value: 290359.12 kWh
